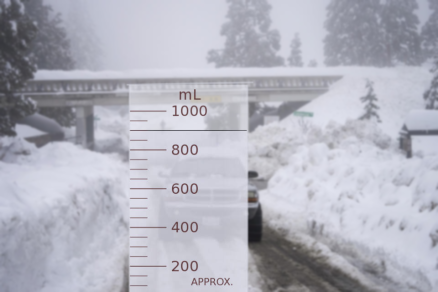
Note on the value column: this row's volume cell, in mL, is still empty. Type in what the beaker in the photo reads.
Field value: 900 mL
